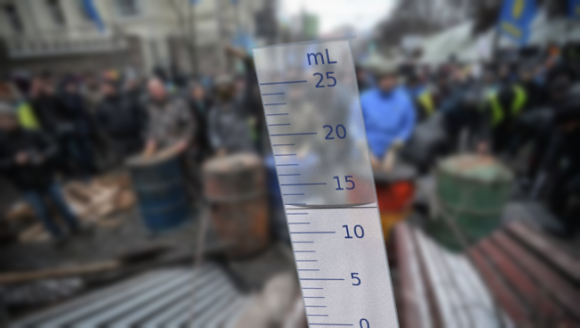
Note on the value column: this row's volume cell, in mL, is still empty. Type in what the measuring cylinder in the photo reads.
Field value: 12.5 mL
